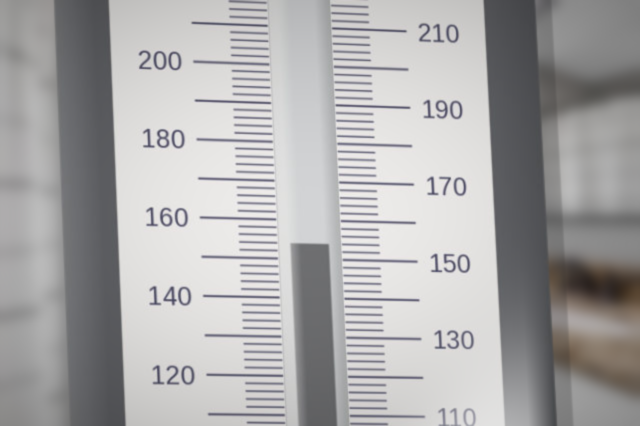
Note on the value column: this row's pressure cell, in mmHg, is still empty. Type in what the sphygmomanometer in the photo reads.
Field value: 154 mmHg
